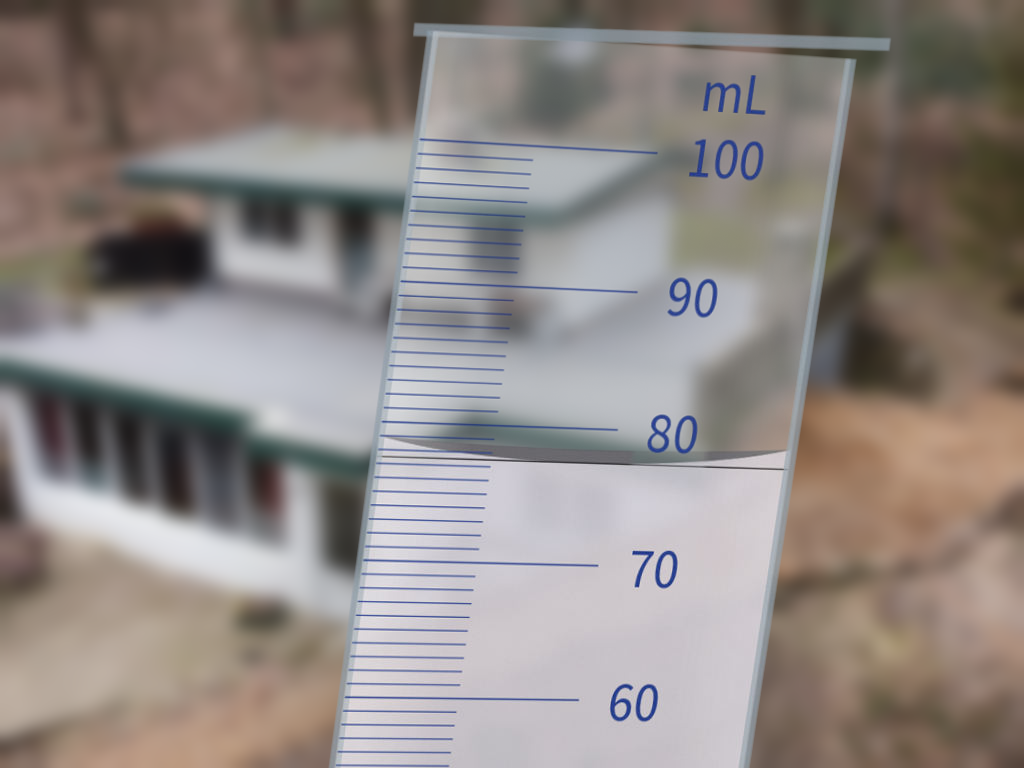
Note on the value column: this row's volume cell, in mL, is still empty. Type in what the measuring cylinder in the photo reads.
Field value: 77.5 mL
